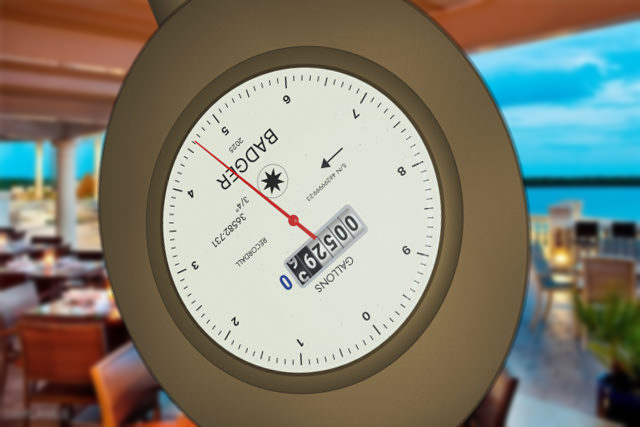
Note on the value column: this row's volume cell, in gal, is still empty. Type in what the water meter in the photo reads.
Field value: 52954.6 gal
